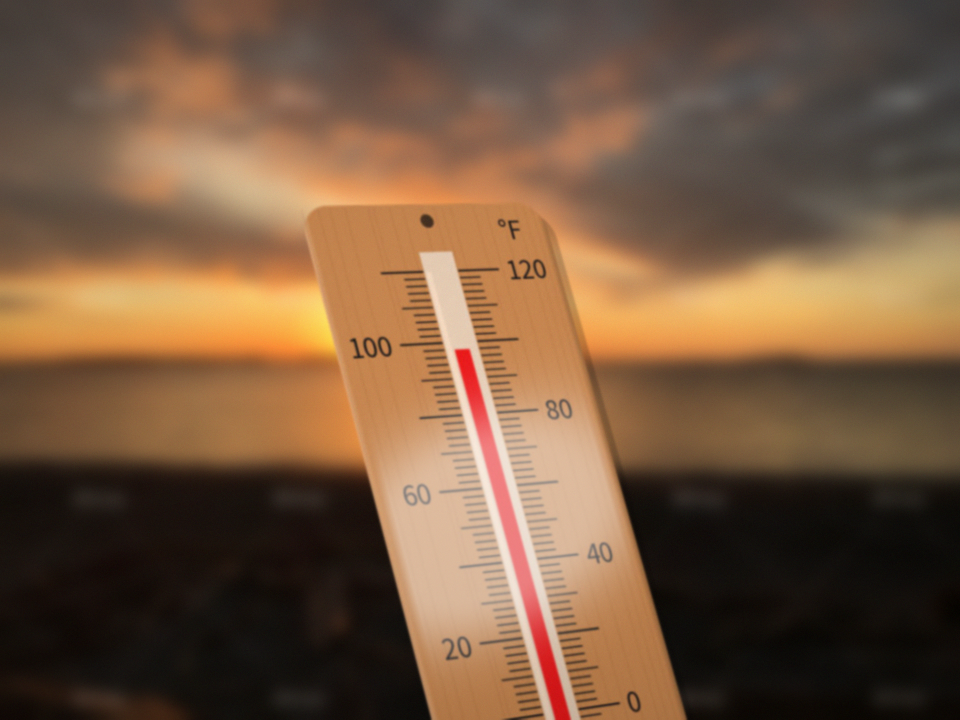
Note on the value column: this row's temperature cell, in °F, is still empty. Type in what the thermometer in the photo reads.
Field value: 98 °F
